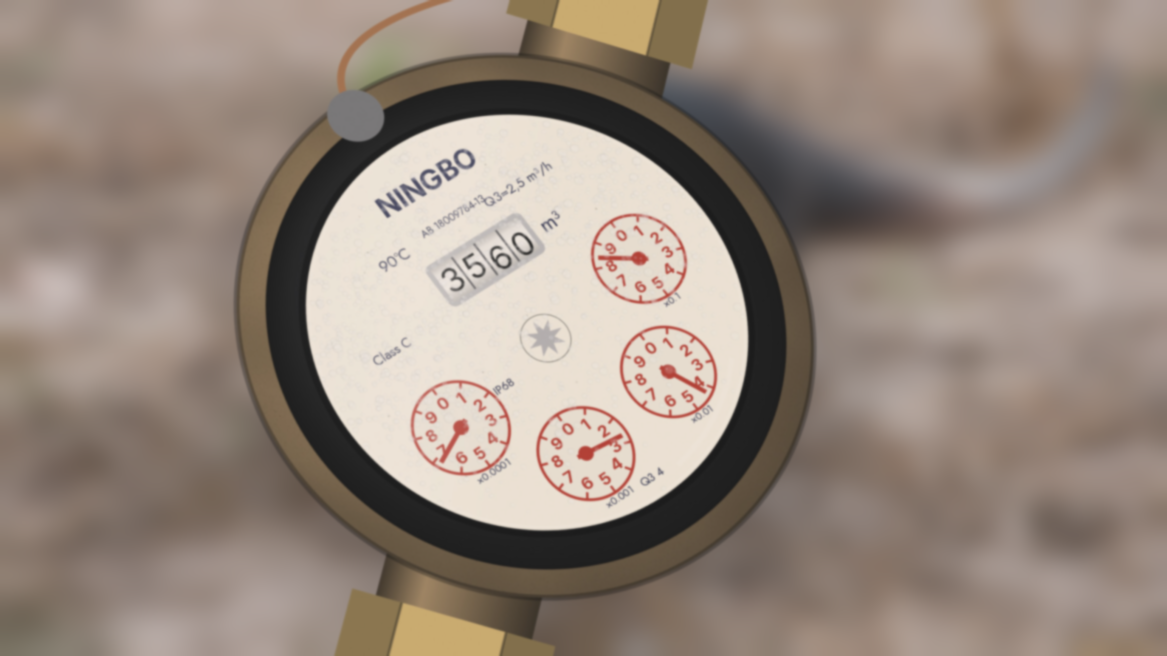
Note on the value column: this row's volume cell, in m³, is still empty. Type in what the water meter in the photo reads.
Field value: 3559.8426 m³
